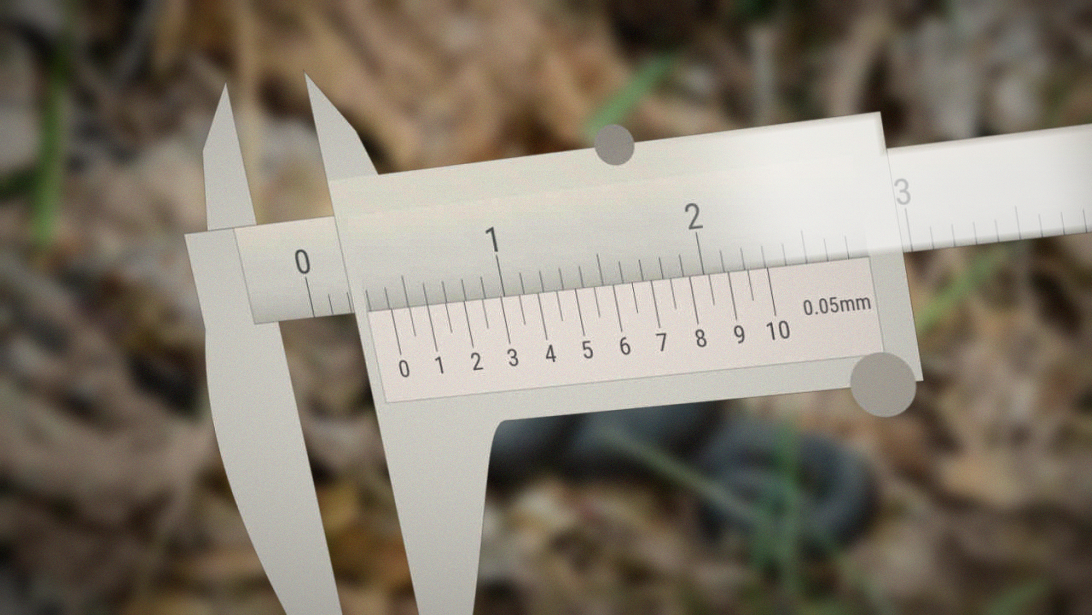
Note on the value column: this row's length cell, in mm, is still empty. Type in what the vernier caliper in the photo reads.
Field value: 4.1 mm
